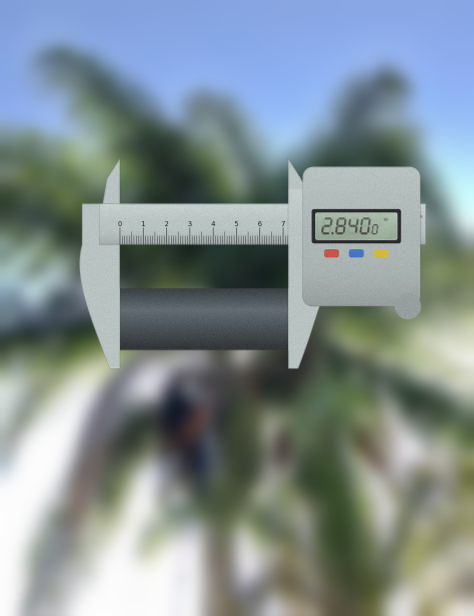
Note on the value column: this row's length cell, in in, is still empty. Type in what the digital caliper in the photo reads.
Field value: 2.8400 in
